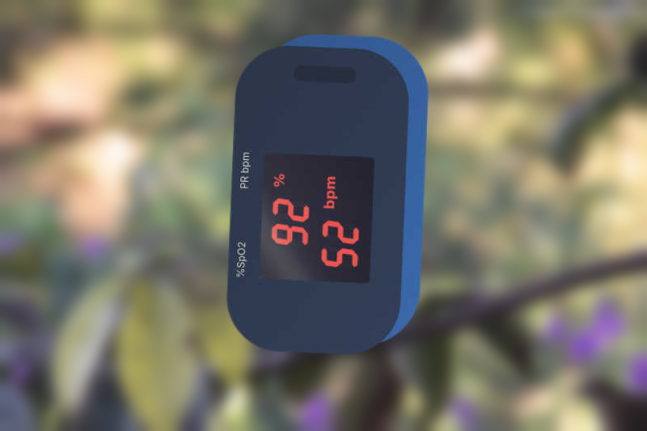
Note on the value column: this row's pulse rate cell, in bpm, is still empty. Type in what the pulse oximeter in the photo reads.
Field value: 52 bpm
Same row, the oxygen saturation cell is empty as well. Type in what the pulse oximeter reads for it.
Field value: 92 %
